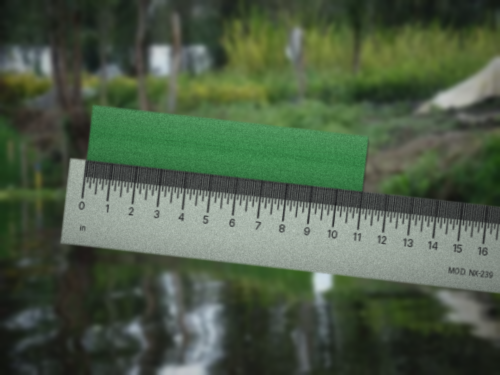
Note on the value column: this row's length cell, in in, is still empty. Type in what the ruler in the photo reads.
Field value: 11 in
